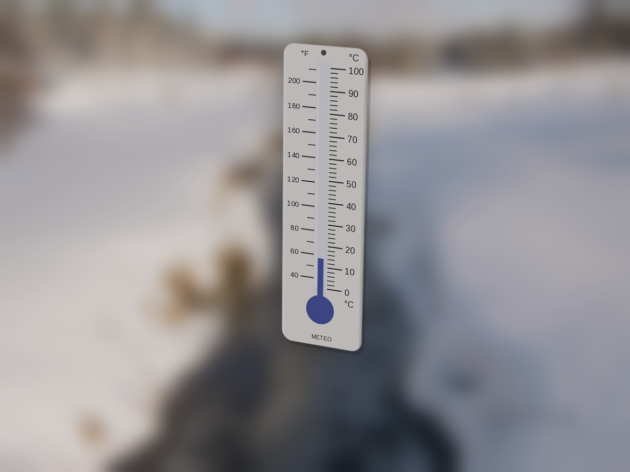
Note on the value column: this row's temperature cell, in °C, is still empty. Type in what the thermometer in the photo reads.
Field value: 14 °C
